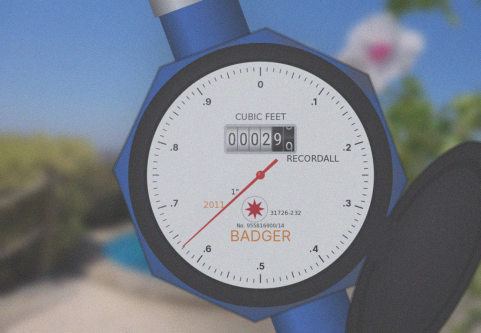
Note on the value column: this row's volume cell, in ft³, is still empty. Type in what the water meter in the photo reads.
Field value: 298.63 ft³
